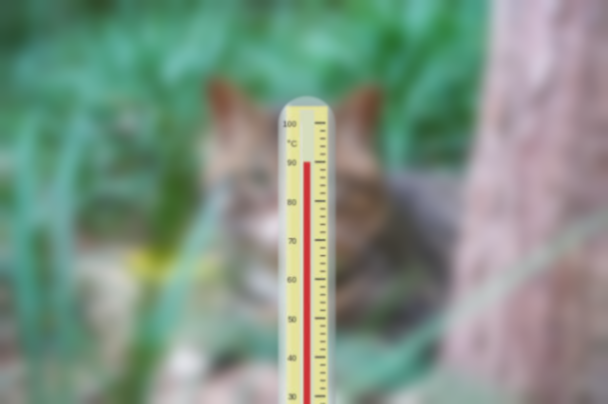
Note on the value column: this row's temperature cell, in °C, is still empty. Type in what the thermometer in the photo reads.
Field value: 90 °C
